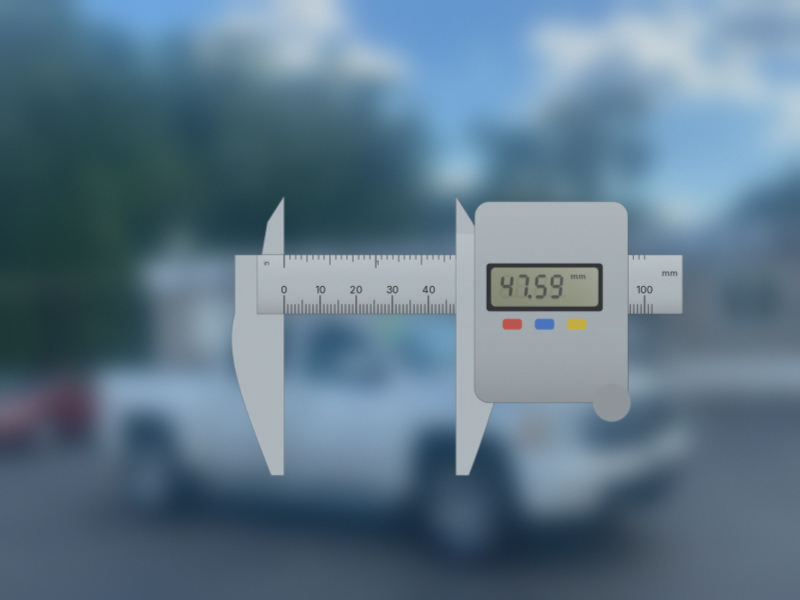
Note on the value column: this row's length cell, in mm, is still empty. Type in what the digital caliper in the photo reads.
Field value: 47.59 mm
